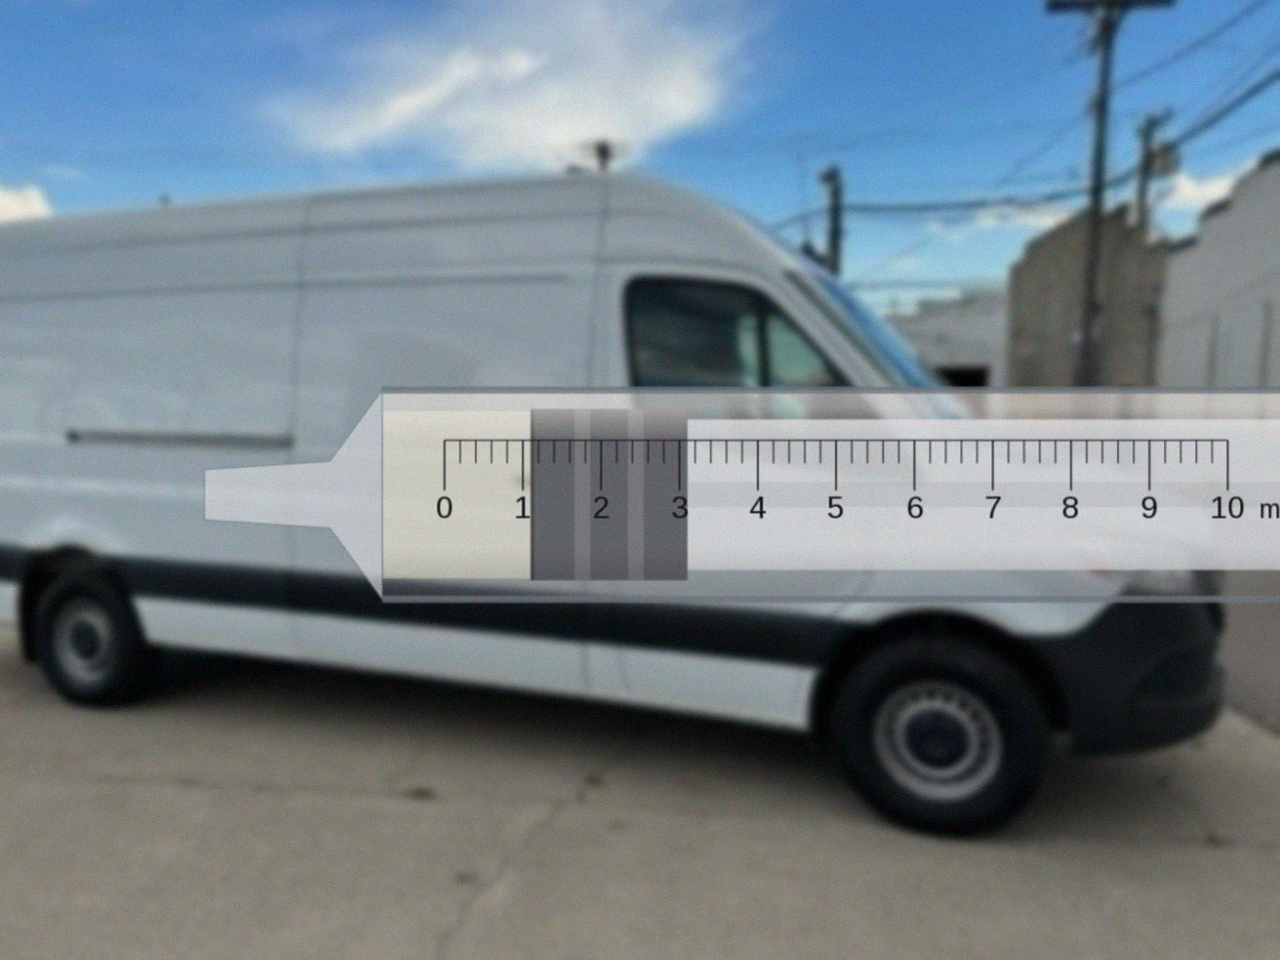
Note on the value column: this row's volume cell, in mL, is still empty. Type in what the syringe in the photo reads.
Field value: 1.1 mL
